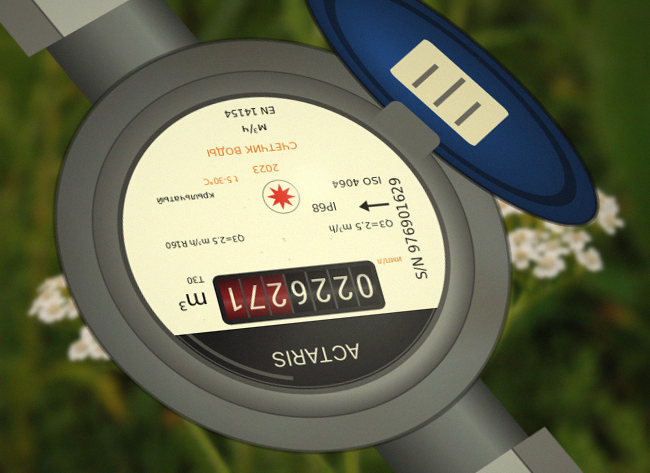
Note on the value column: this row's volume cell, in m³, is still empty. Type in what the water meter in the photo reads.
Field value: 226.271 m³
